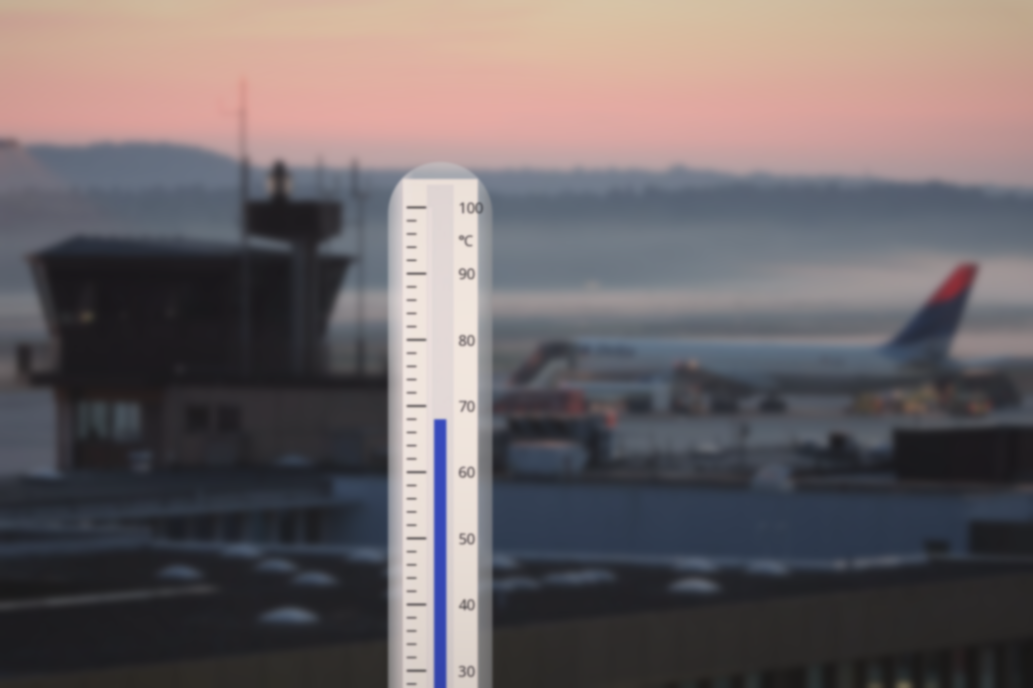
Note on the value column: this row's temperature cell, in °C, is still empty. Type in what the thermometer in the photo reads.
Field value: 68 °C
